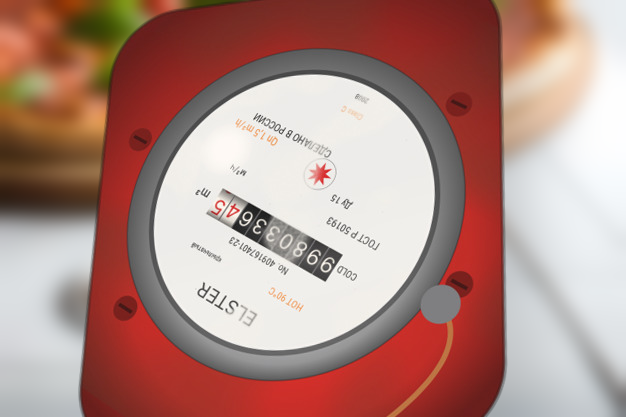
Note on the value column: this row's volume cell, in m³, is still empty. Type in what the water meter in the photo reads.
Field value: 9980336.45 m³
